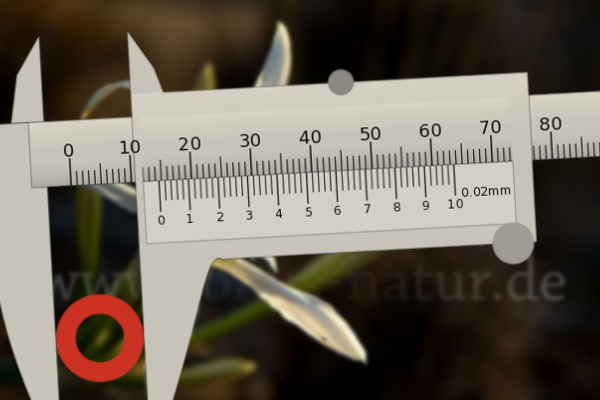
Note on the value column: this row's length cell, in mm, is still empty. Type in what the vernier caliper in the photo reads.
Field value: 14.6 mm
